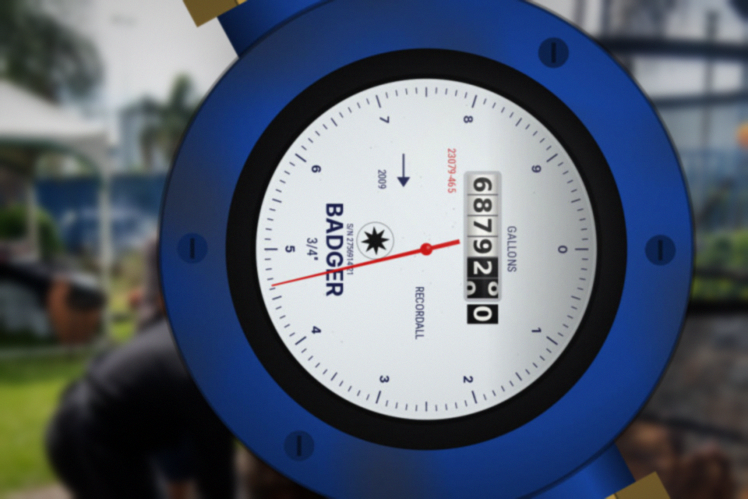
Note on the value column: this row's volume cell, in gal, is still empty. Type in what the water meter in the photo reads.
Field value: 6879284.6 gal
